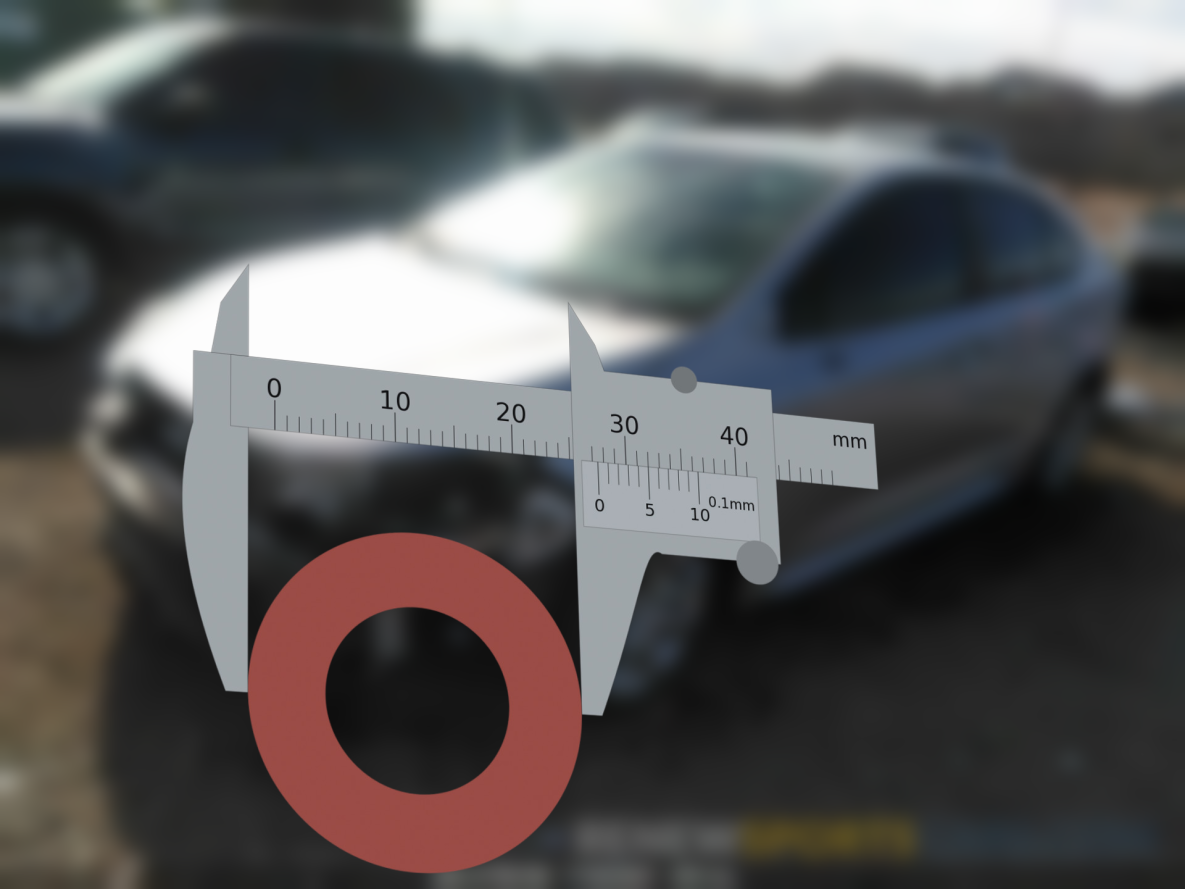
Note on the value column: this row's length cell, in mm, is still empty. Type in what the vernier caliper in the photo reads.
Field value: 27.5 mm
